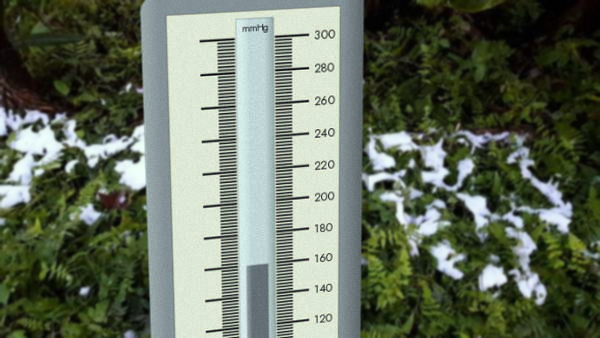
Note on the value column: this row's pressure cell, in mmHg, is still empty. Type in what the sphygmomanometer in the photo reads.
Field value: 160 mmHg
